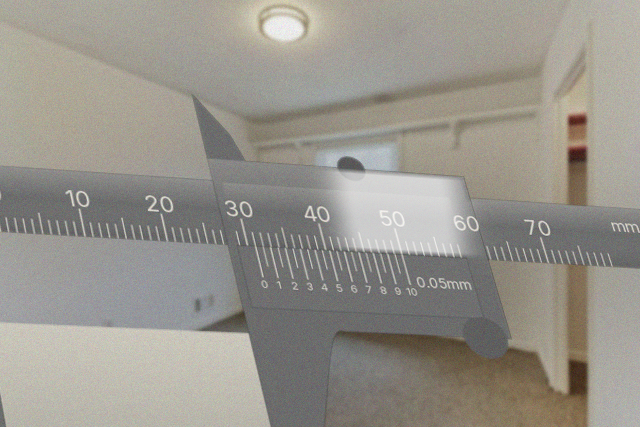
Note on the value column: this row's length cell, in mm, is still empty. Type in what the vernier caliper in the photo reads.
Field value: 31.0 mm
